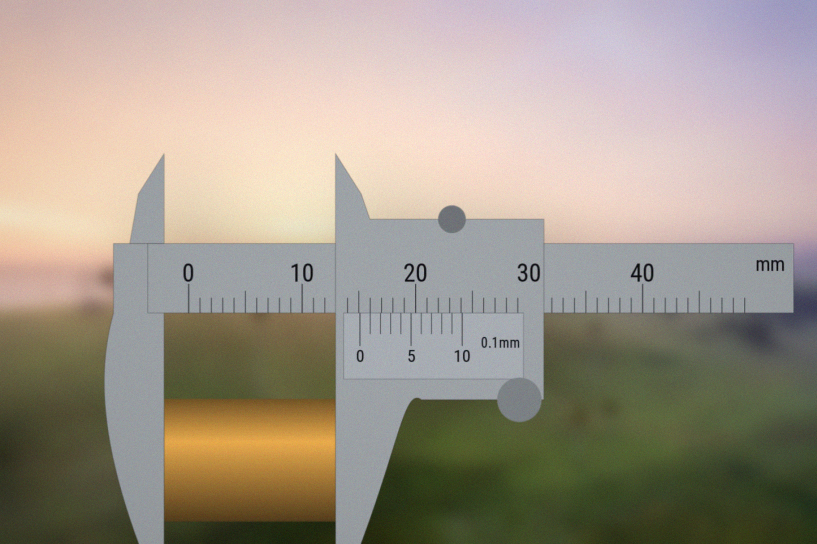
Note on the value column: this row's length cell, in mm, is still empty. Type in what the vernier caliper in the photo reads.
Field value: 15.1 mm
